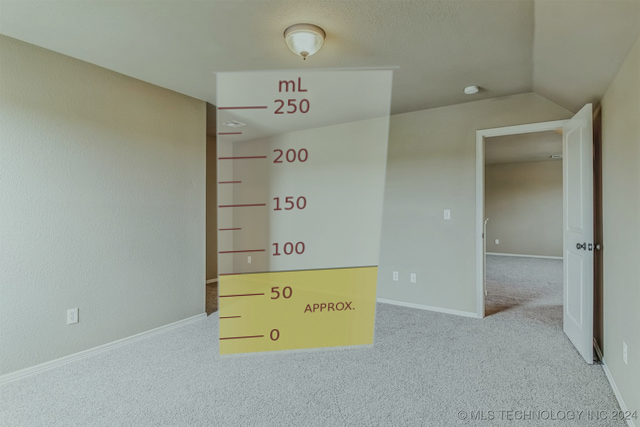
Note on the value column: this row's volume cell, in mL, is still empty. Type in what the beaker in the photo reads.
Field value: 75 mL
